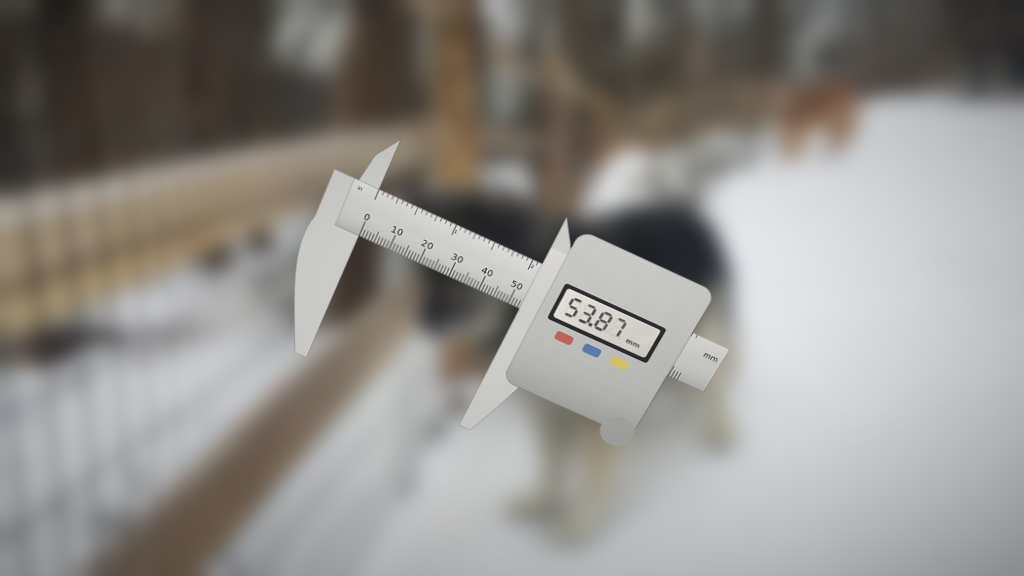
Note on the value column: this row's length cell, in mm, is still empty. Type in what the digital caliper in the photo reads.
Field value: 53.87 mm
